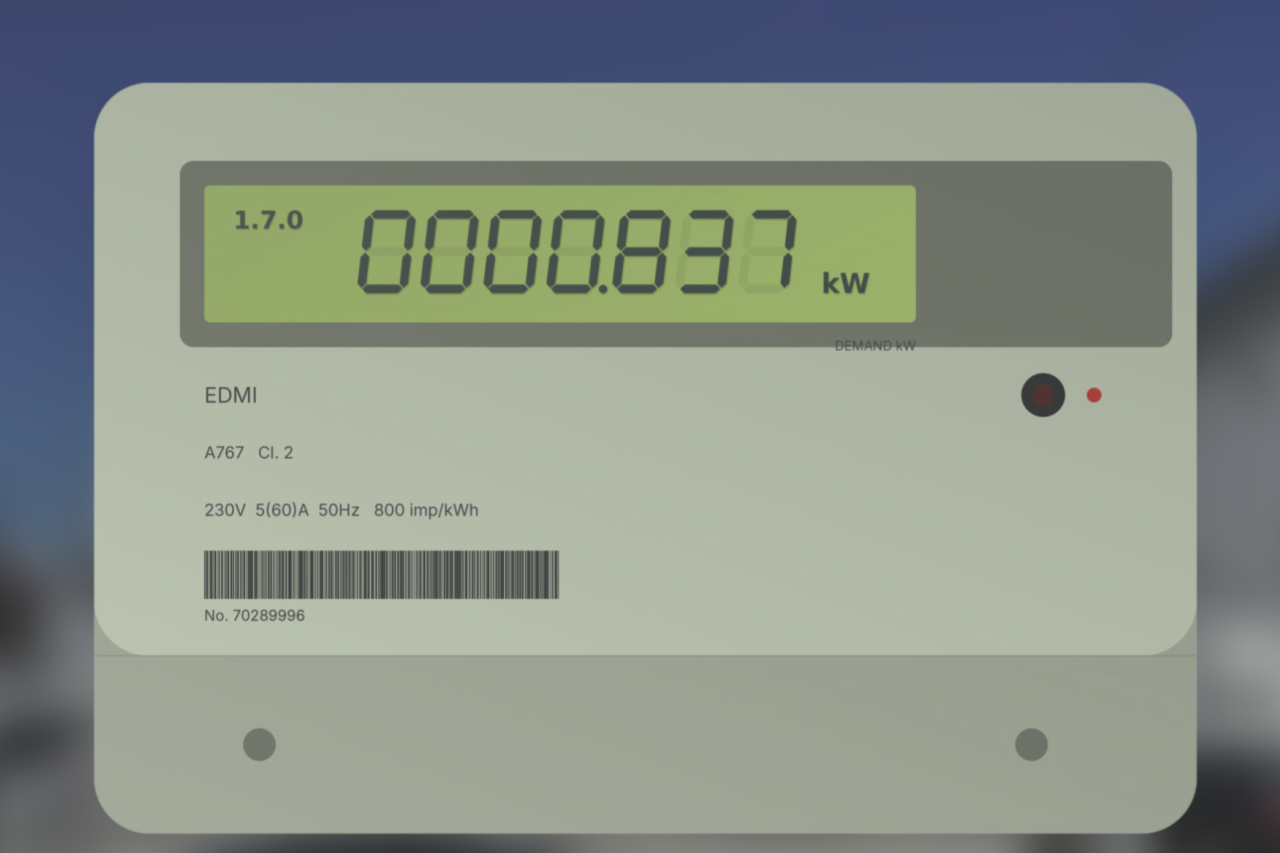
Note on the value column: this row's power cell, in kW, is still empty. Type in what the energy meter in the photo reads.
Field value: 0.837 kW
